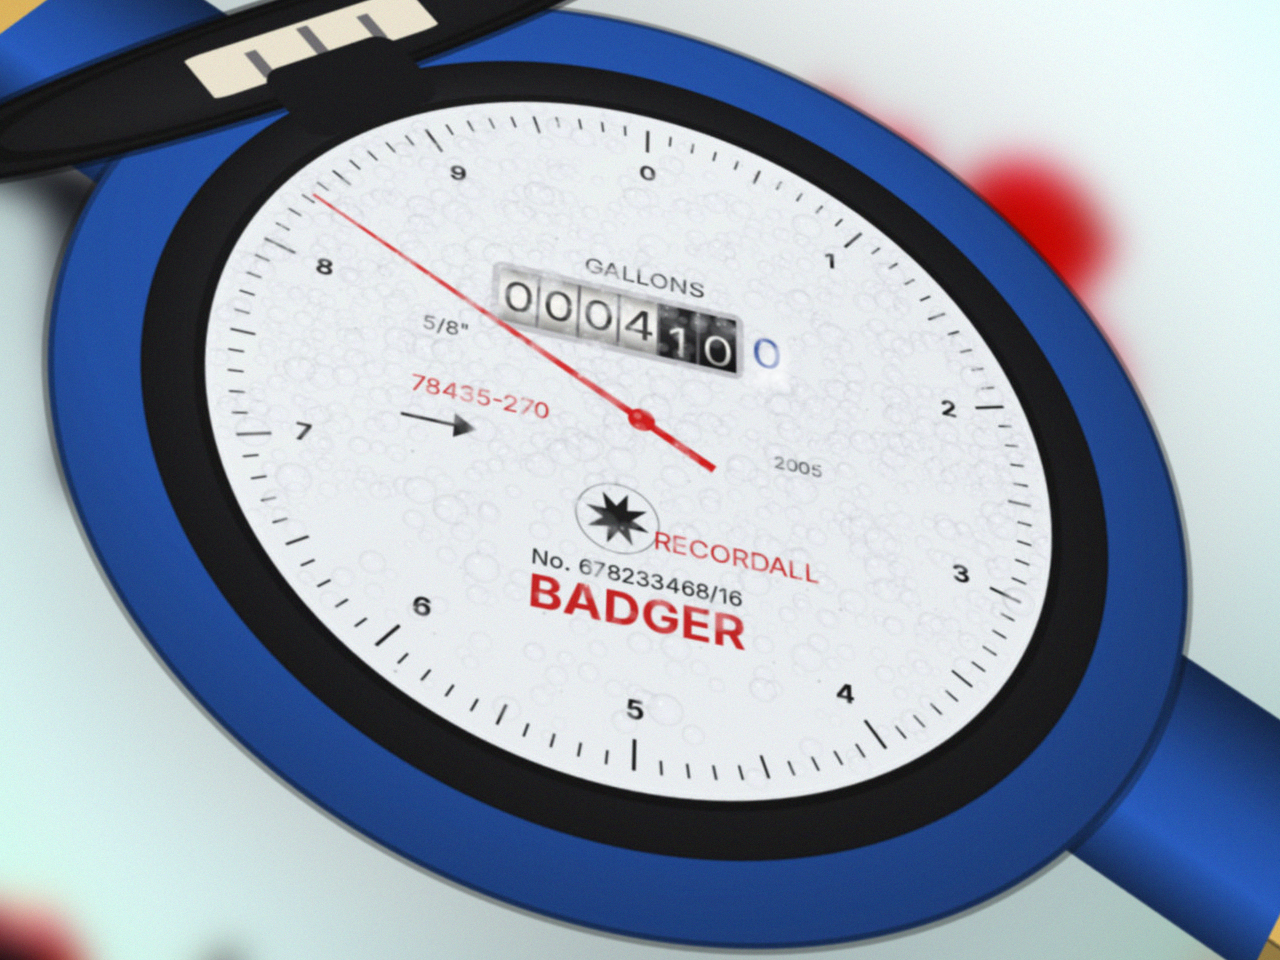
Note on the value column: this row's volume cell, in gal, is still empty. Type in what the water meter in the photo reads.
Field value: 4098.3 gal
